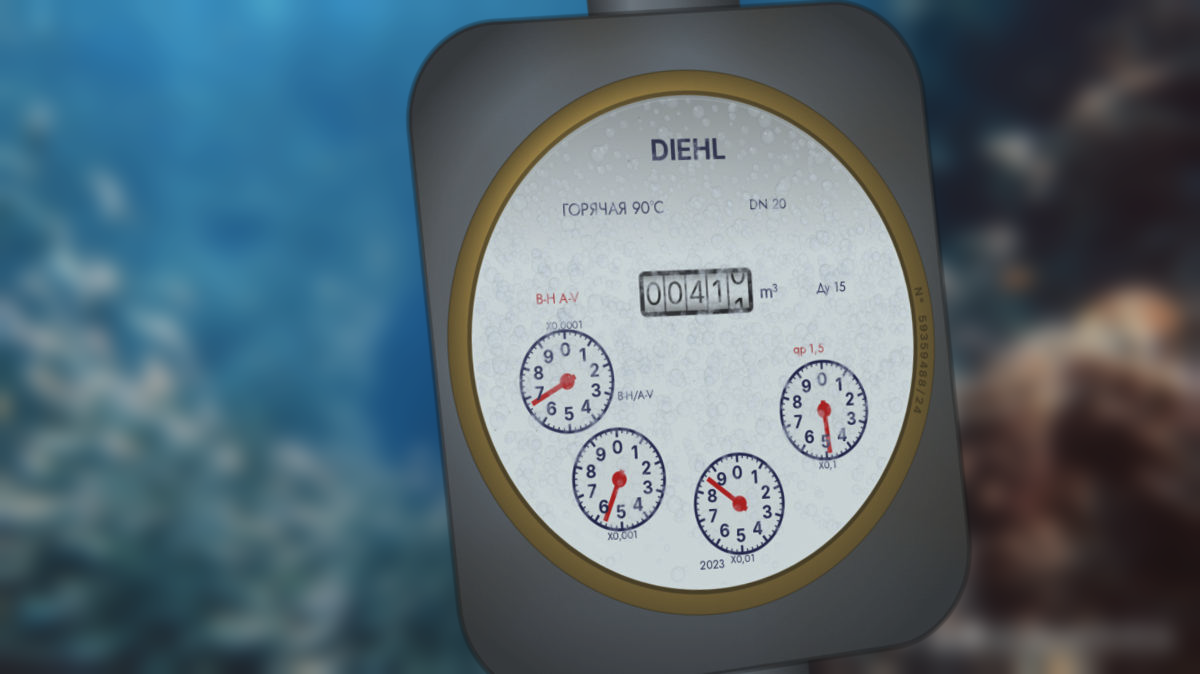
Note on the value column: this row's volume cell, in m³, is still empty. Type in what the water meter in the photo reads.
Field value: 410.4856 m³
